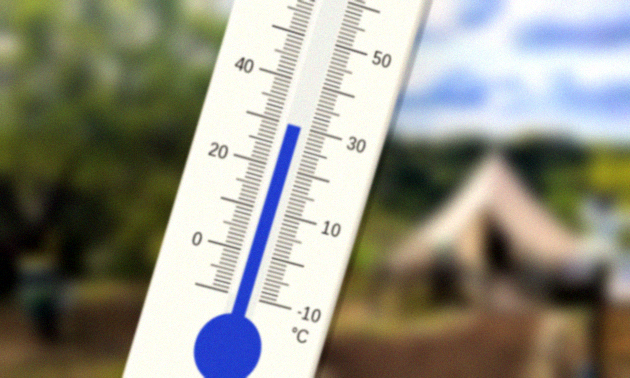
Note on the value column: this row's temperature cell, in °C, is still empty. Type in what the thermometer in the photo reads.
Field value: 30 °C
